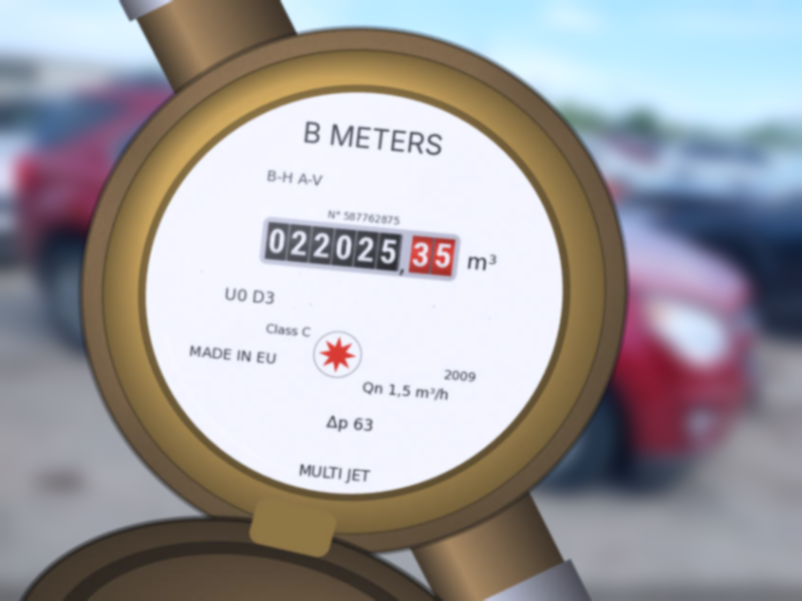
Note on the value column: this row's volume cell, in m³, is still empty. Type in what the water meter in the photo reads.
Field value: 22025.35 m³
